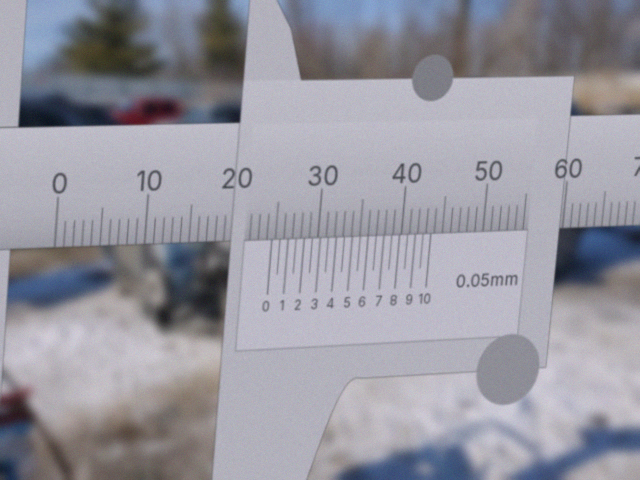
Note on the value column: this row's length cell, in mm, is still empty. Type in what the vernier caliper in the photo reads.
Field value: 24.6 mm
